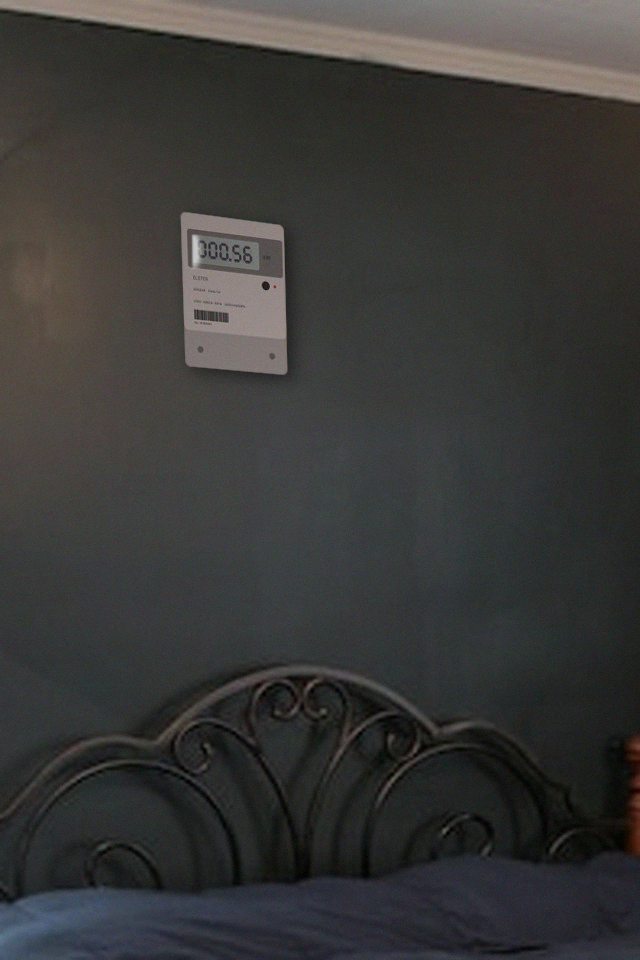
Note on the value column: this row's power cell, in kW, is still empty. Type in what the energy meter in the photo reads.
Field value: 0.56 kW
